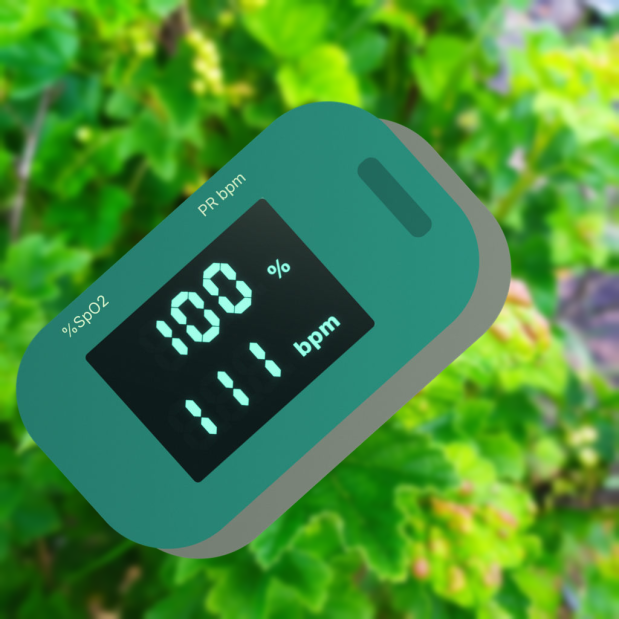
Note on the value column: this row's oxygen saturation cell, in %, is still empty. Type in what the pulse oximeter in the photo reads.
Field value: 100 %
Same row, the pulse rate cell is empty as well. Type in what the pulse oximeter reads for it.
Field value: 111 bpm
